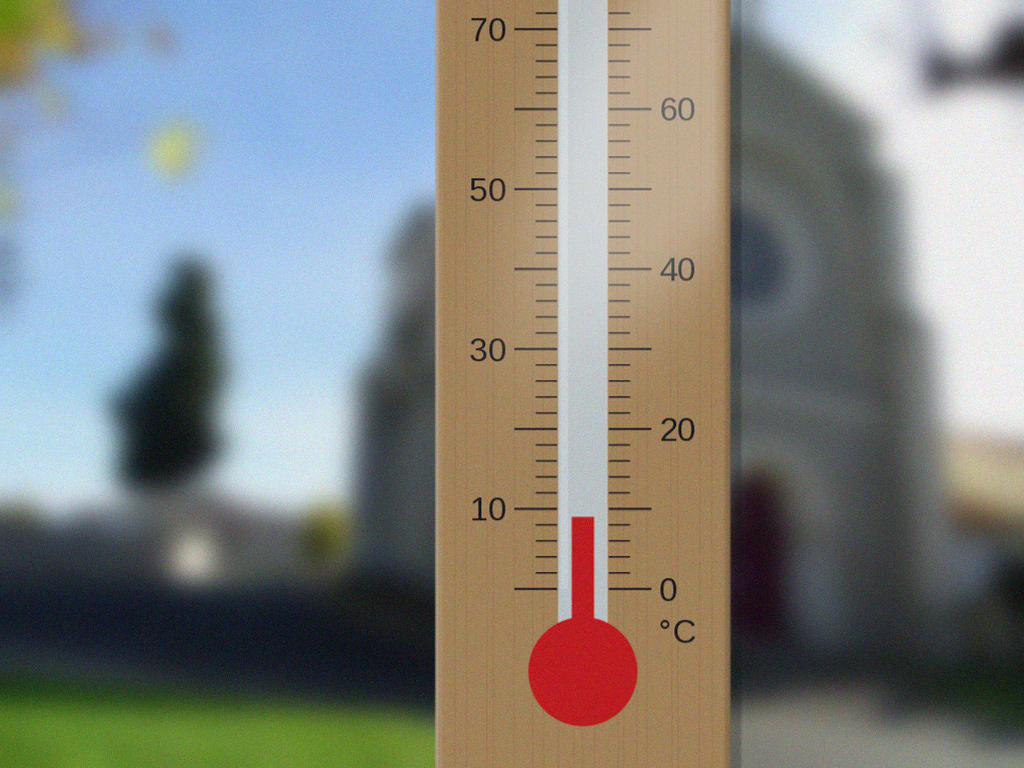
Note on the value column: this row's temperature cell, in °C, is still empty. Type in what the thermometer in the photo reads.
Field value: 9 °C
